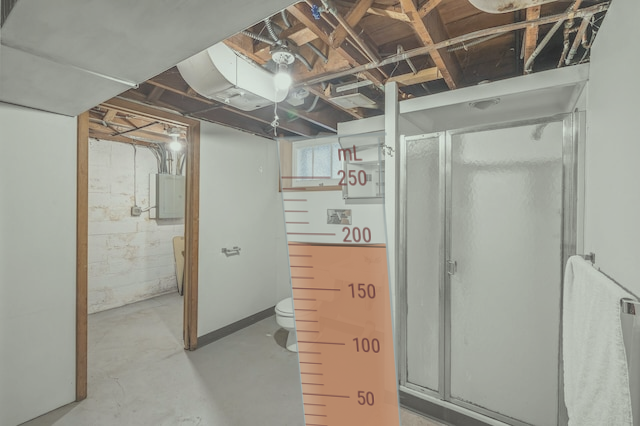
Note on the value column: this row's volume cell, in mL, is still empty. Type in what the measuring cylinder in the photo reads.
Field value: 190 mL
